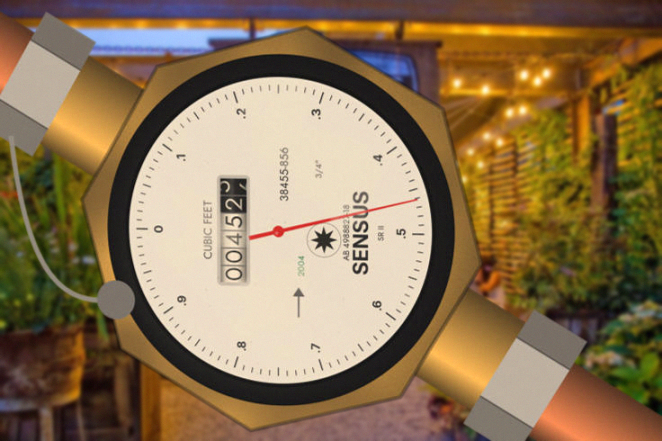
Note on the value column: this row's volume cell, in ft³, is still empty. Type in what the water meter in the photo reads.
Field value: 4525.46 ft³
